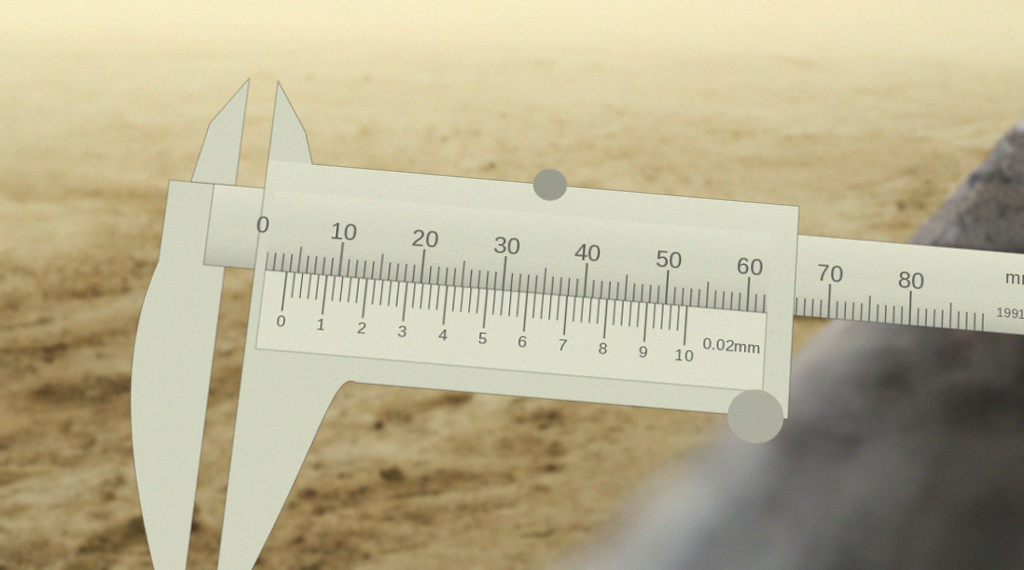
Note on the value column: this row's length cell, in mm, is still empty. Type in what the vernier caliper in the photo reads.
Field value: 3.6 mm
